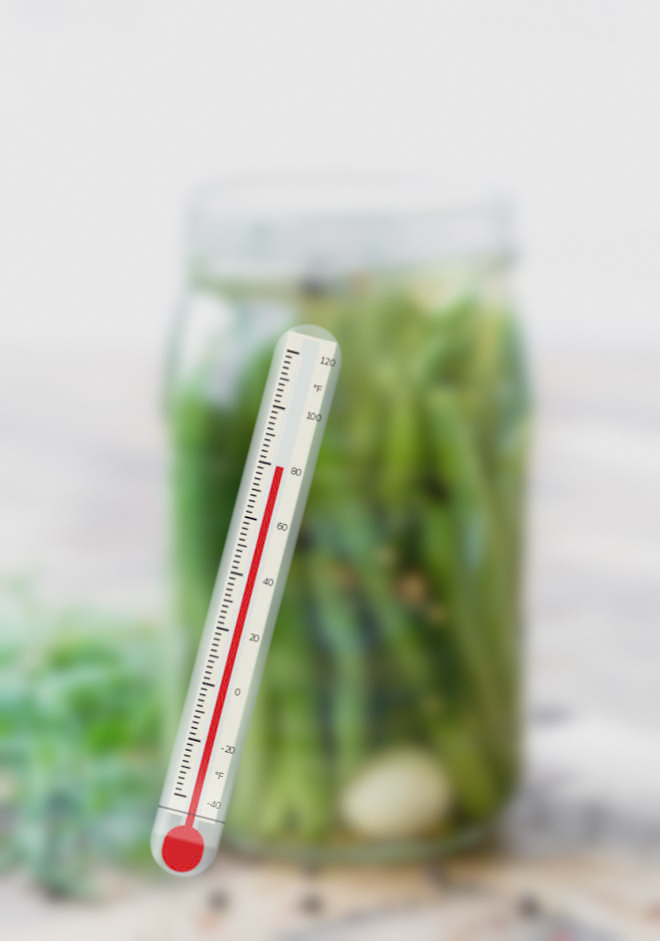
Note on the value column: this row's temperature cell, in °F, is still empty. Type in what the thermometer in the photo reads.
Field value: 80 °F
